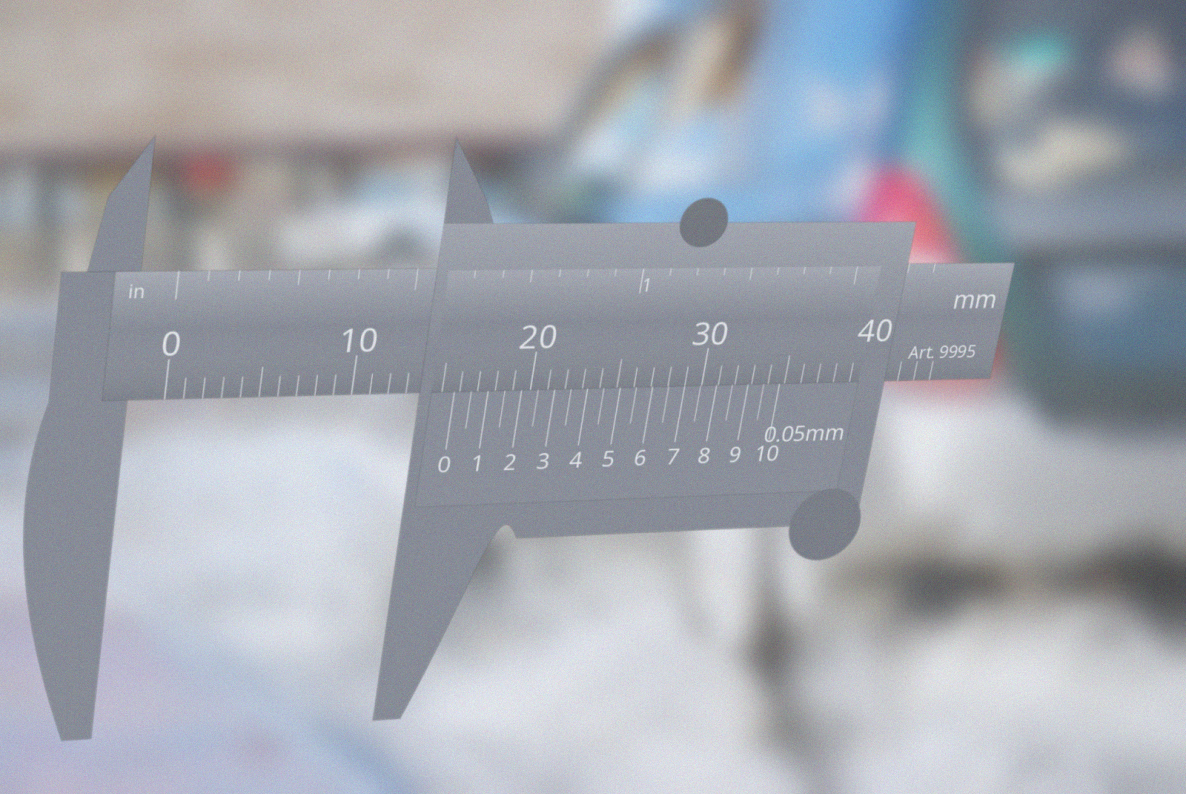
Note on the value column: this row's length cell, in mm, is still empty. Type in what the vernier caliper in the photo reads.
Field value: 15.7 mm
